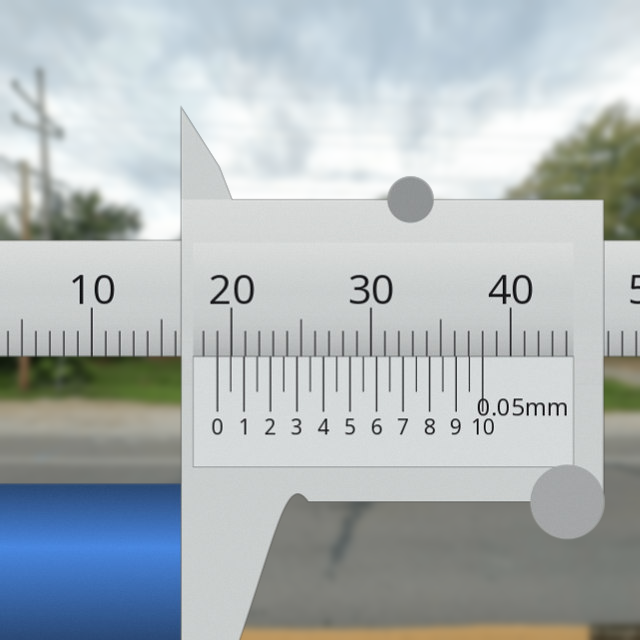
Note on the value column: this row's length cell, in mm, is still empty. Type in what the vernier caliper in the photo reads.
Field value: 19.0 mm
